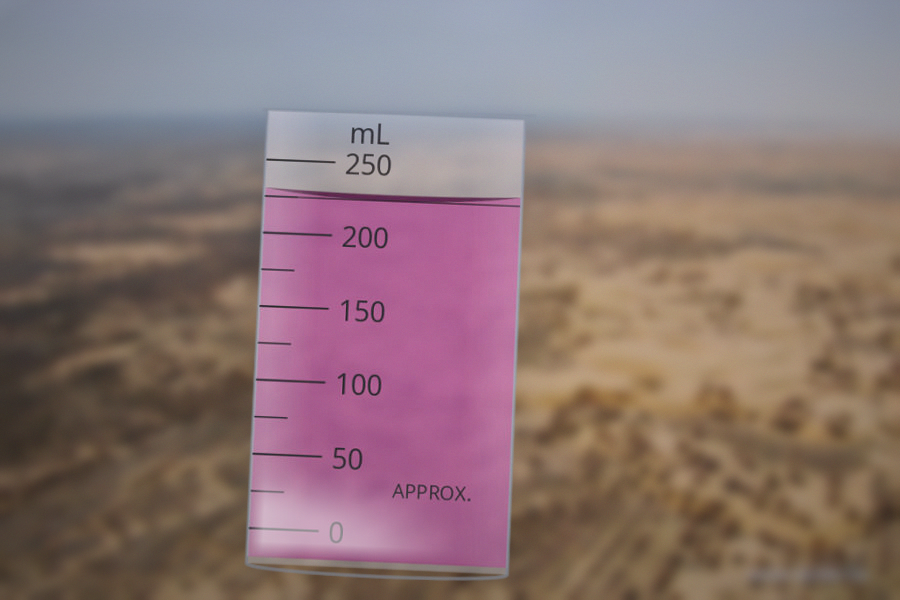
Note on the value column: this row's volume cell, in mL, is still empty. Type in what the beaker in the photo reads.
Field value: 225 mL
